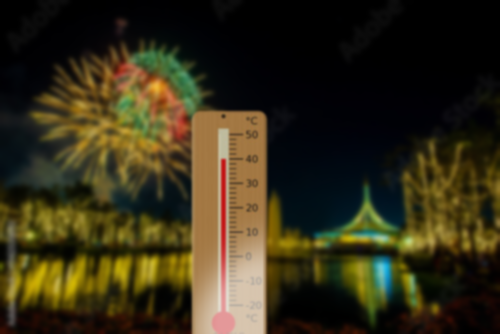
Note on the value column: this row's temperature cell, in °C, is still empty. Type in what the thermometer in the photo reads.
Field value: 40 °C
